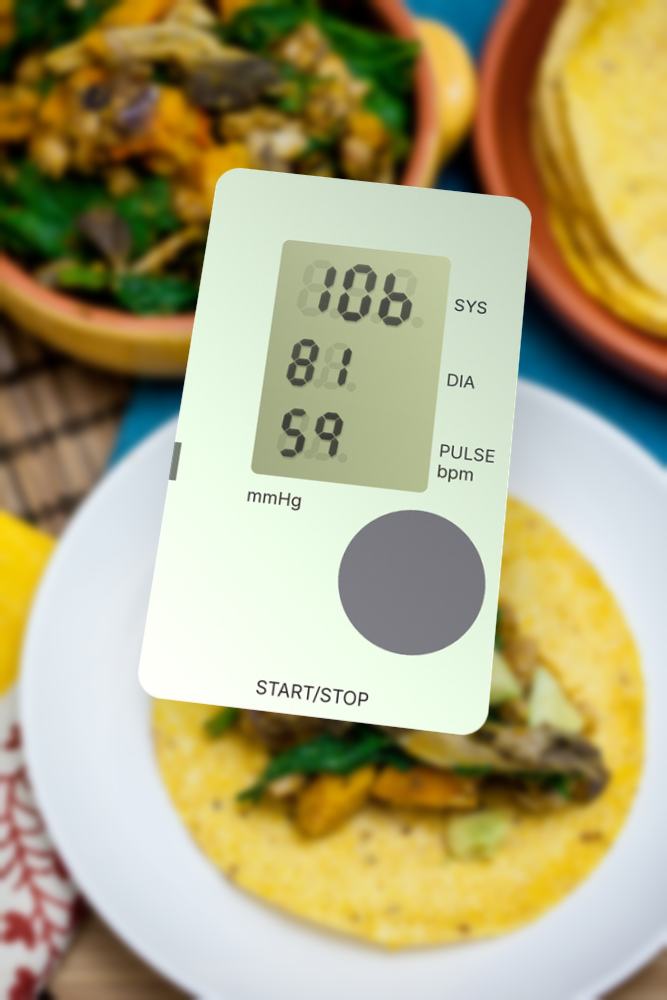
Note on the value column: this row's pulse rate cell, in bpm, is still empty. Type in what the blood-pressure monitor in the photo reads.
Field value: 59 bpm
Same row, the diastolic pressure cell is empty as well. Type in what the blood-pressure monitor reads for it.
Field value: 81 mmHg
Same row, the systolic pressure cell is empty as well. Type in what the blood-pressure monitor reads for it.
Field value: 106 mmHg
